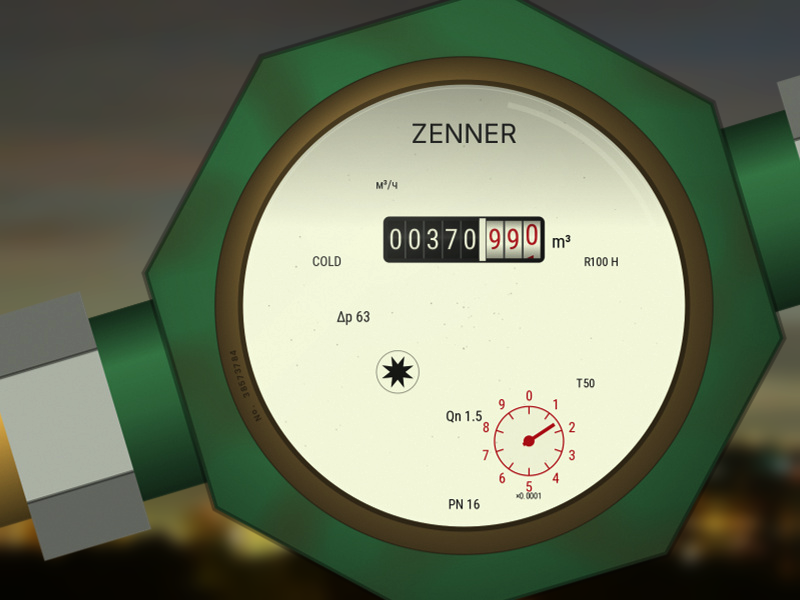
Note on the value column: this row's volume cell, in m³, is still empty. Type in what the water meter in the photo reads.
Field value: 370.9901 m³
